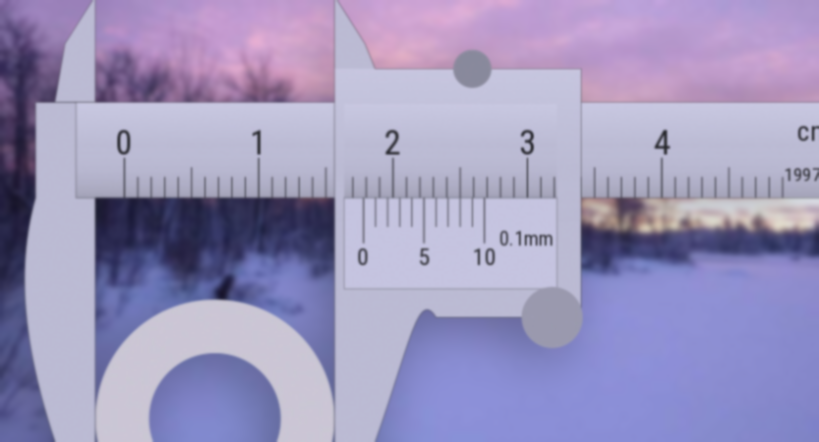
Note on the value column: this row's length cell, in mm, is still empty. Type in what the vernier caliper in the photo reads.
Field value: 17.8 mm
